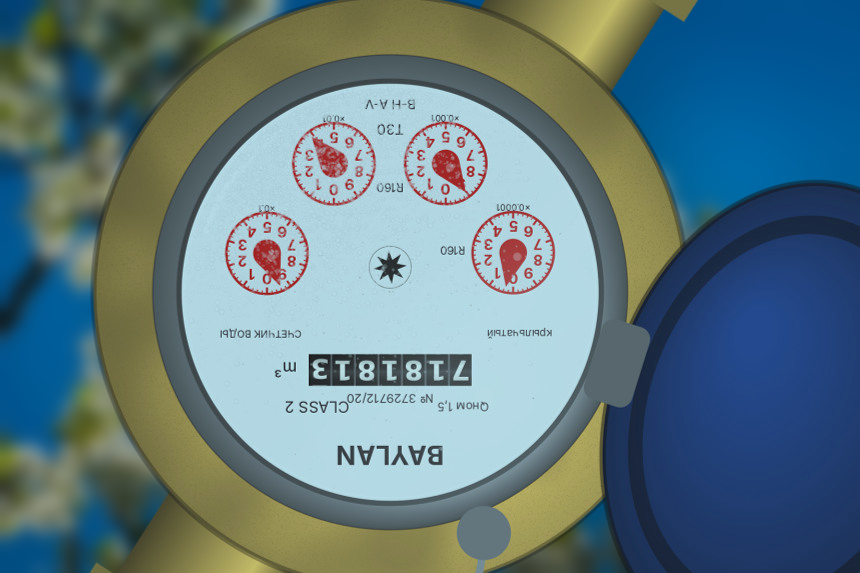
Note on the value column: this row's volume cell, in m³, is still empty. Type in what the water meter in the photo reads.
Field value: 7181812.9390 m³
